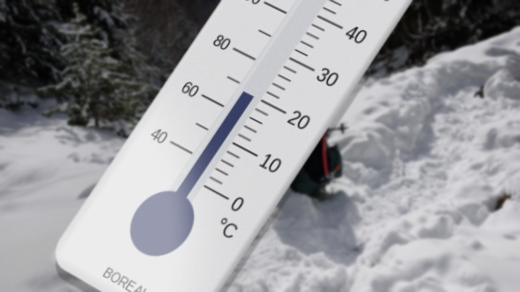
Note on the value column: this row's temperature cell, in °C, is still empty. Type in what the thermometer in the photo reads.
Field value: 20 °C
